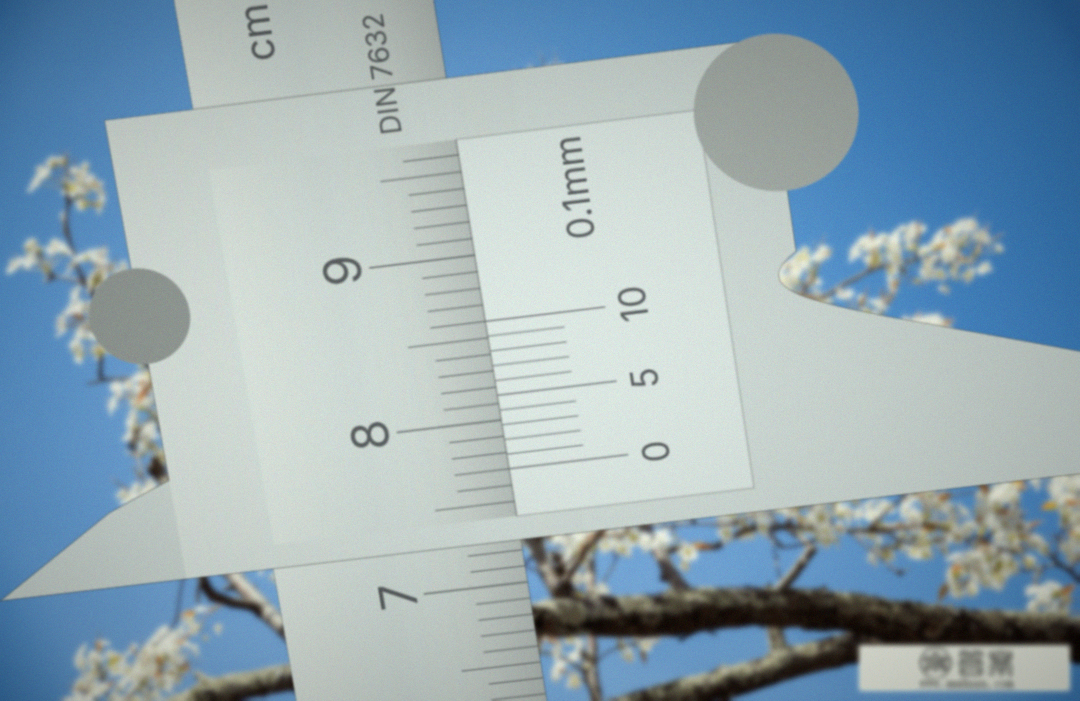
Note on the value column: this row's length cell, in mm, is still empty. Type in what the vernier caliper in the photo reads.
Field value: 77.0 mm
